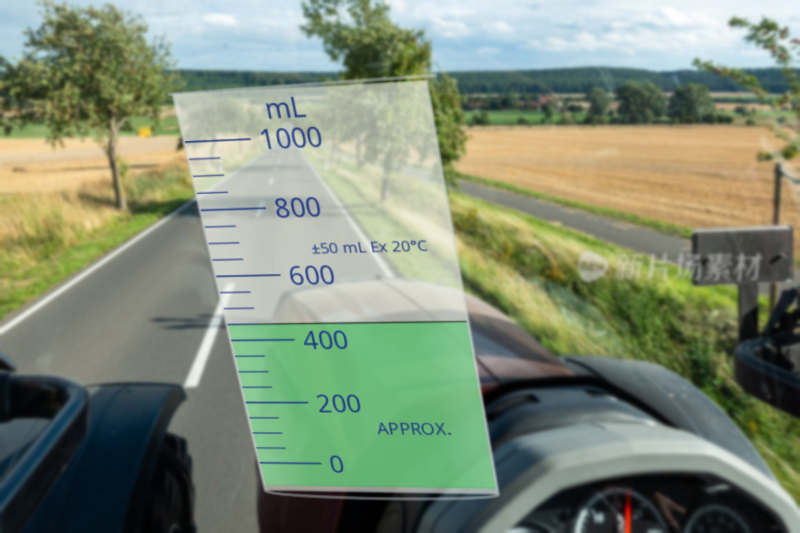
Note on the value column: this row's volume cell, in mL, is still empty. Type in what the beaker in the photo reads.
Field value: 450 mL
